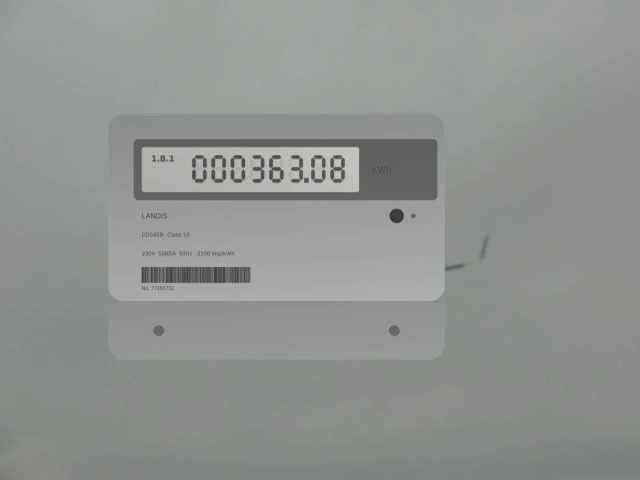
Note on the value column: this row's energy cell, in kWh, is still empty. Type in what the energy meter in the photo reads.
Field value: 363.08 kWh
